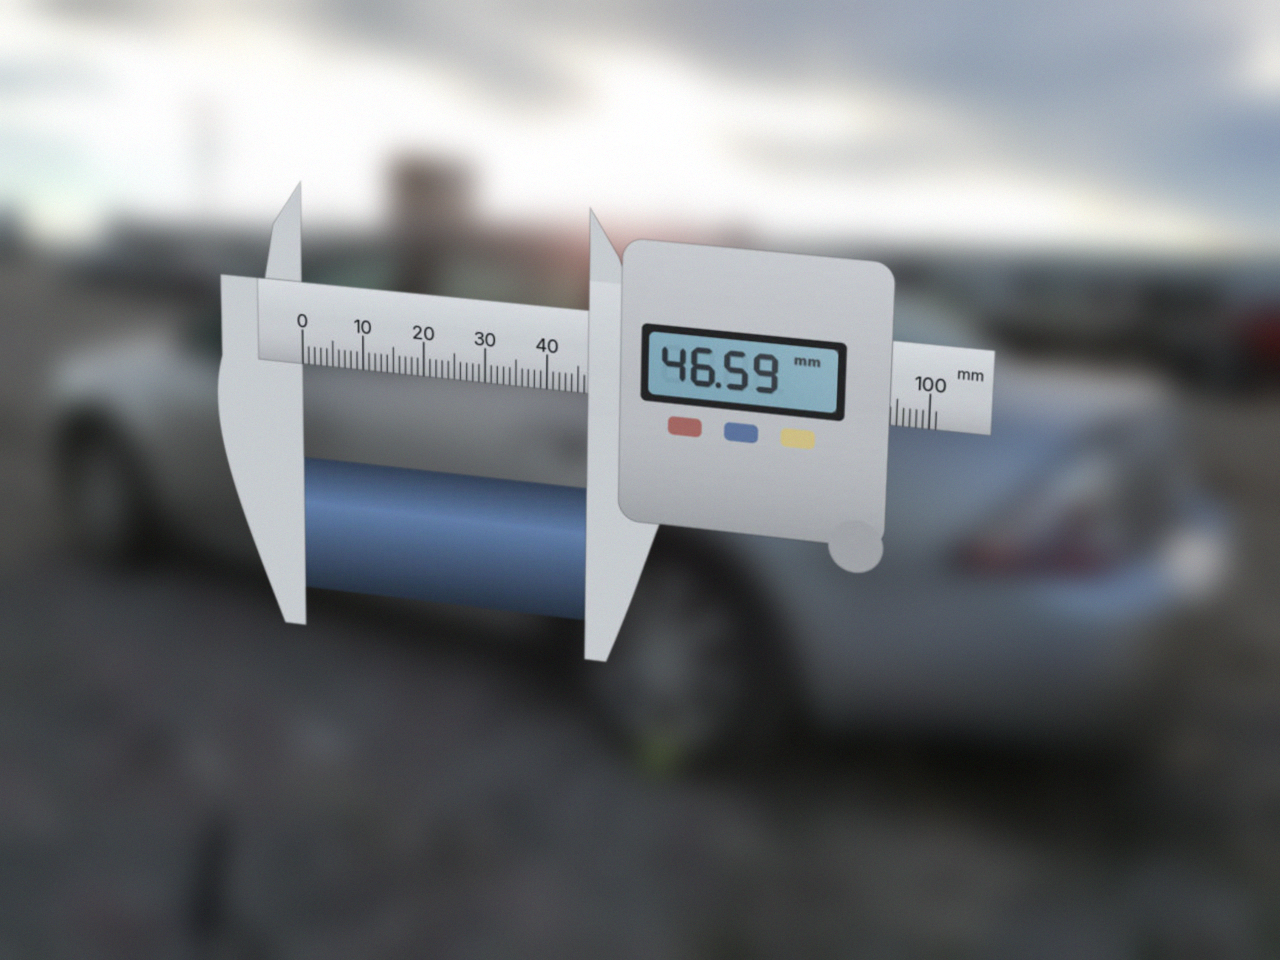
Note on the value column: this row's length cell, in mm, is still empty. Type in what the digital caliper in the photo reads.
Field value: 46.59 mm
